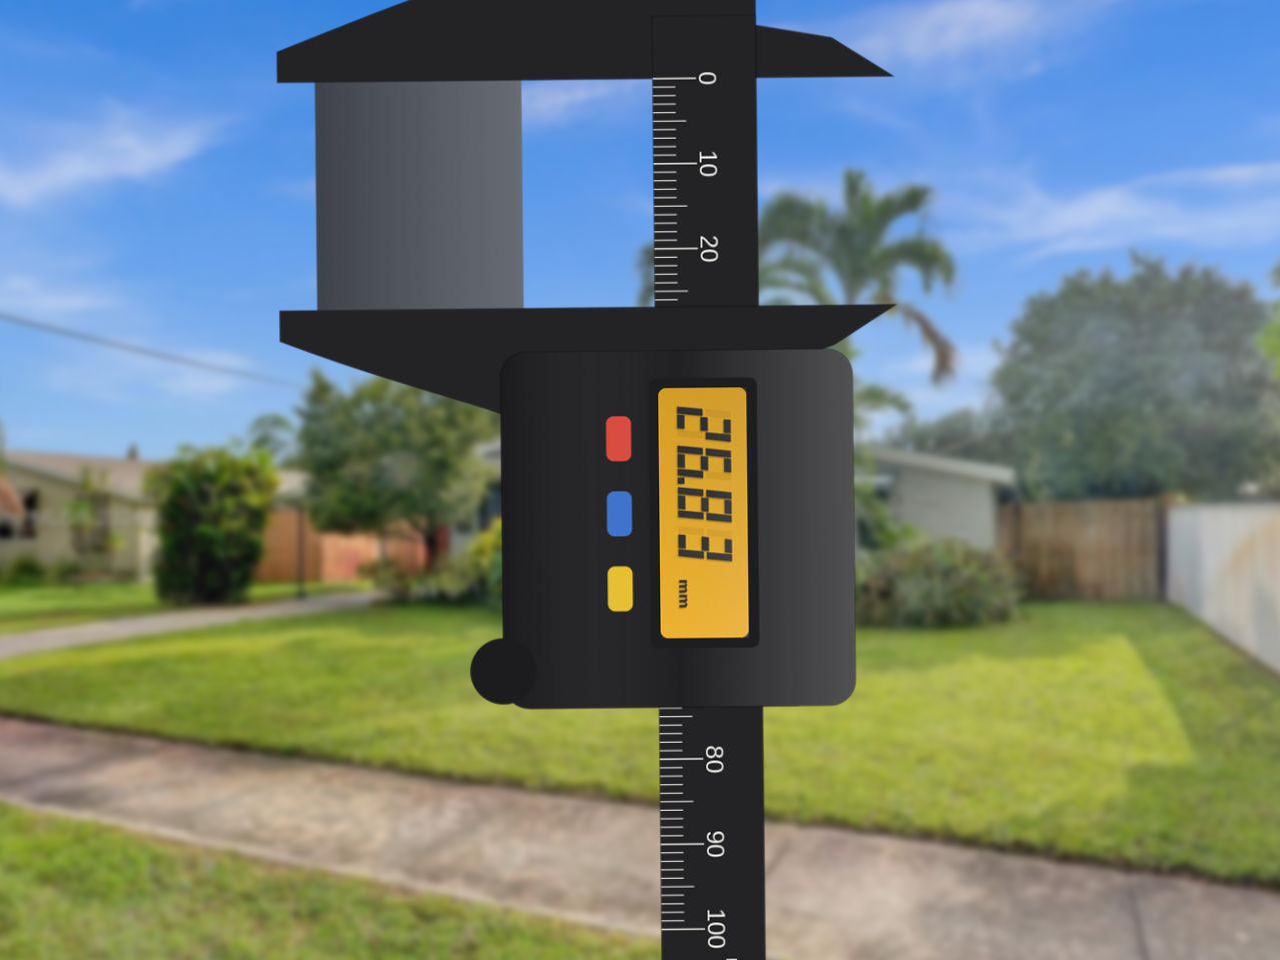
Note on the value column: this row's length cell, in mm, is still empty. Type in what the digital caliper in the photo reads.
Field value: 26.83 mm
